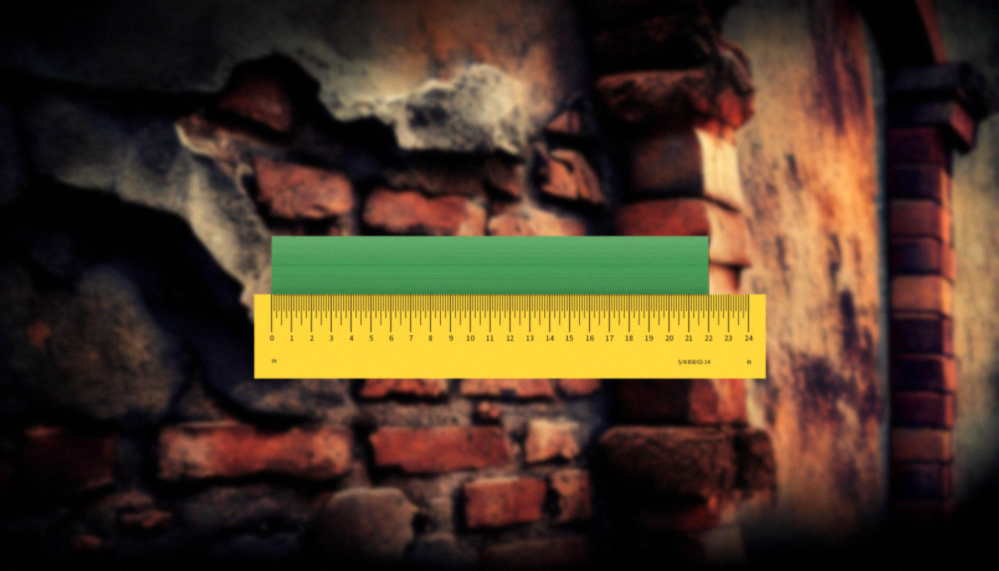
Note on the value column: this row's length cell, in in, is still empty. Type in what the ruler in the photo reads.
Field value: 22 in
